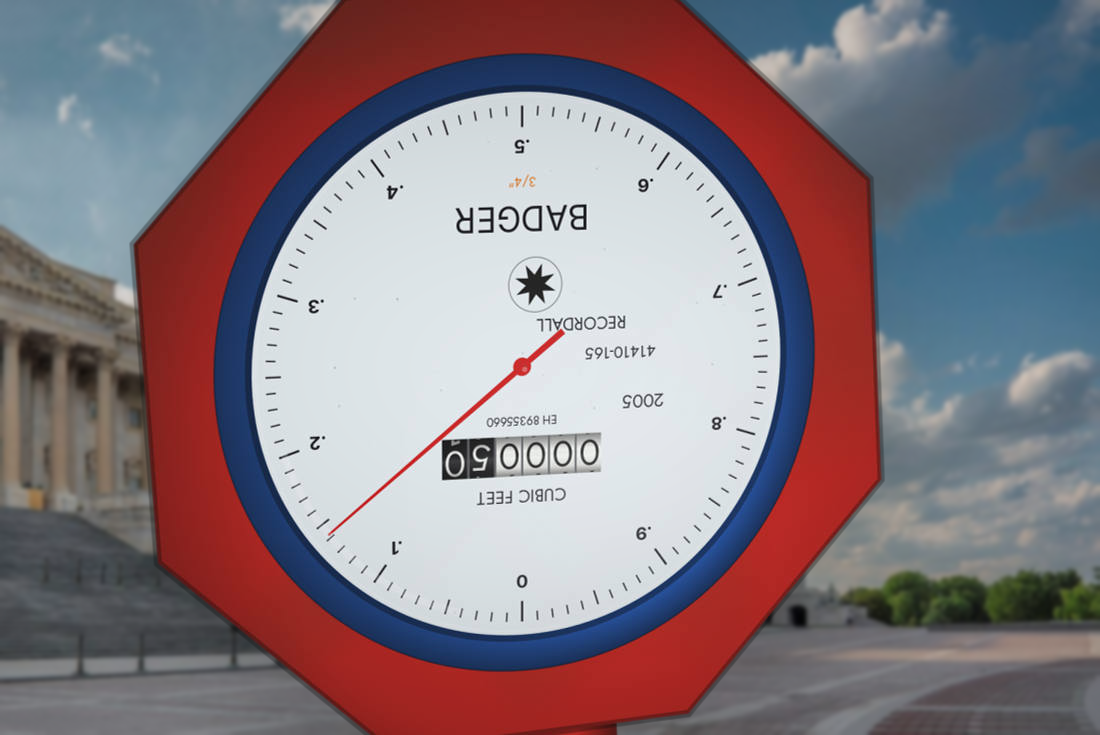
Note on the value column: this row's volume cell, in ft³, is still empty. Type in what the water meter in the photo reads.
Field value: 50.14 ft³
